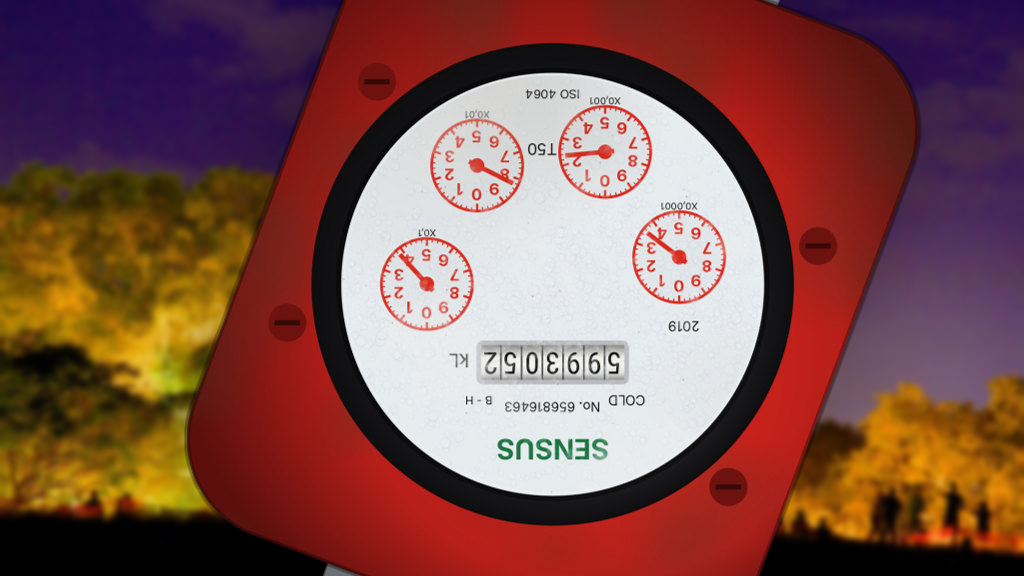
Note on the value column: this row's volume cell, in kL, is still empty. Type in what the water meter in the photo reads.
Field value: 5993052.3823 kL
